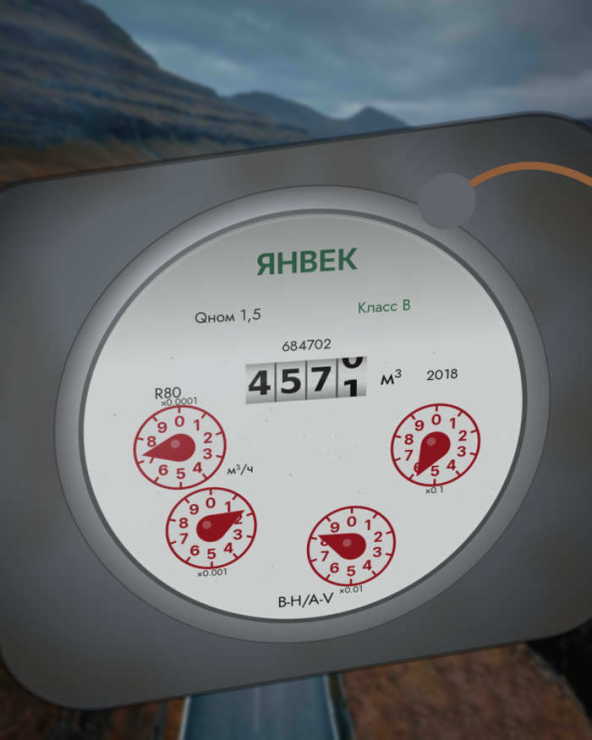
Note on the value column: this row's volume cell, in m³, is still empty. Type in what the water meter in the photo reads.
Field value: 4570.5817 m³
